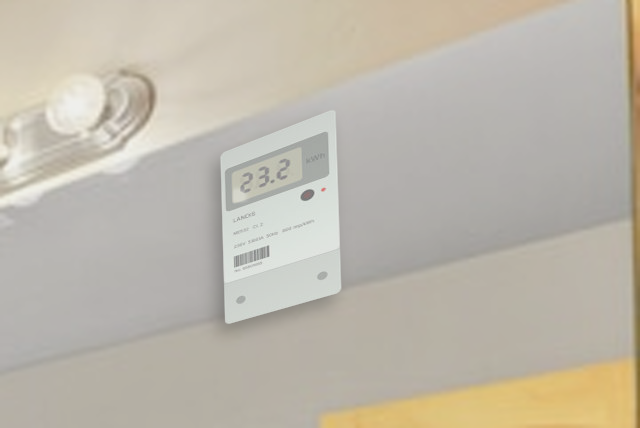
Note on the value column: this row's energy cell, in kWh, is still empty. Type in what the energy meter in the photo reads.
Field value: 23.2 kWh
